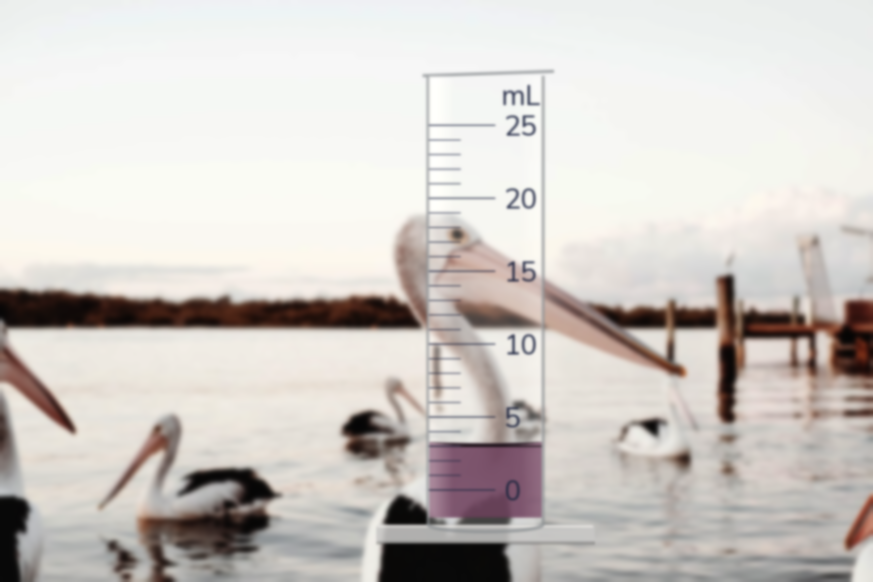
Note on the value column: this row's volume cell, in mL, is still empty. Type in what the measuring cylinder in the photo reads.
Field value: 3 mL
